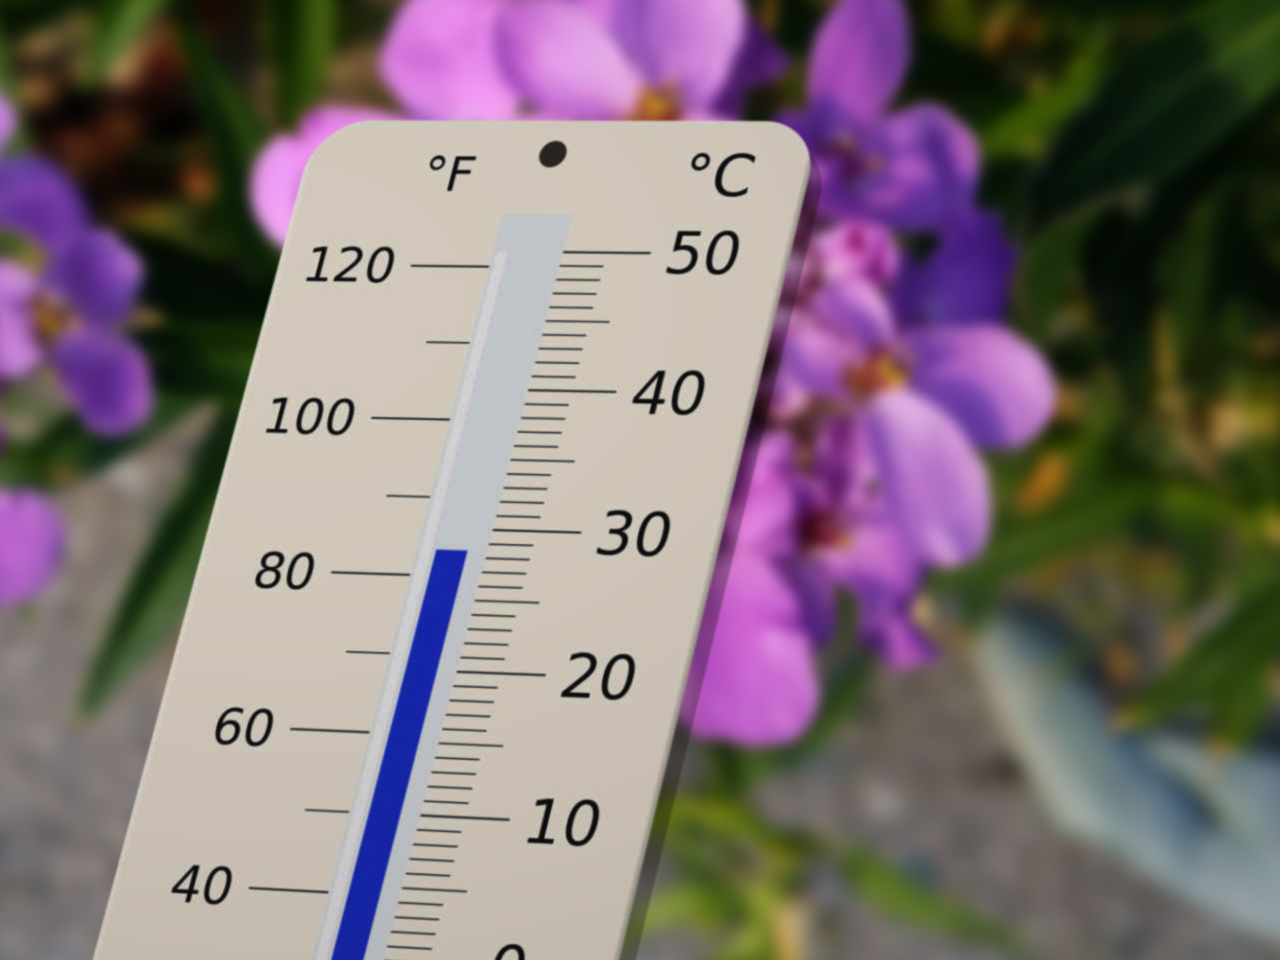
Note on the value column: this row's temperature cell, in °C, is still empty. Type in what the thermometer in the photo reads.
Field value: 28.5 °C
